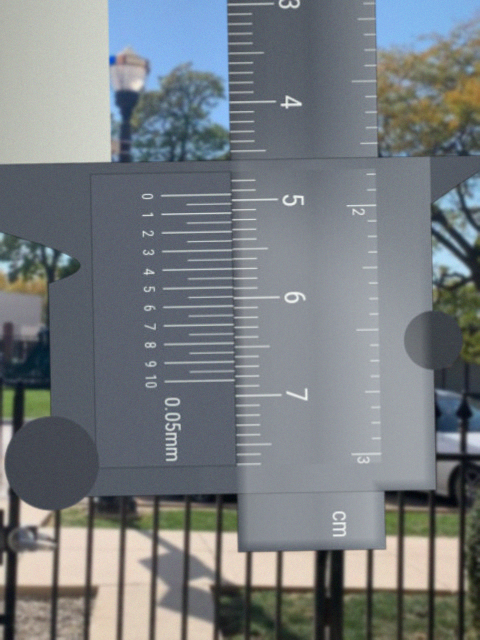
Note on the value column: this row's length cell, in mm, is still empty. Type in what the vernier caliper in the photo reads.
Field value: 49.4 mm
